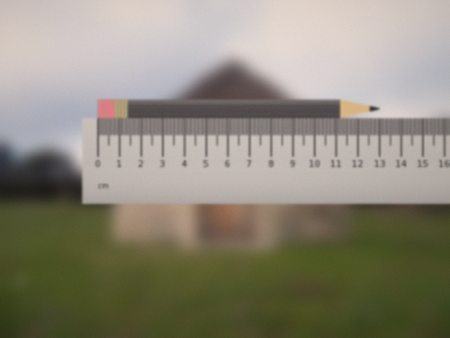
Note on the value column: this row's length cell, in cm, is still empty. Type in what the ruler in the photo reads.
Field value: 13 cm
